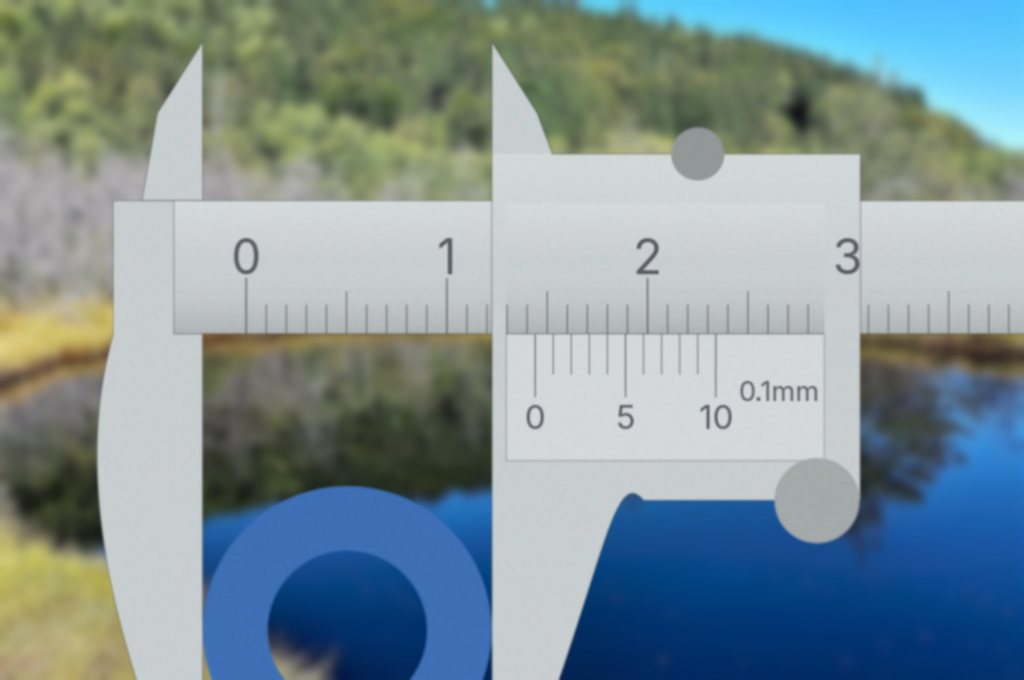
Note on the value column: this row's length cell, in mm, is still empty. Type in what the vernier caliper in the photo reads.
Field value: 14.4 mm
